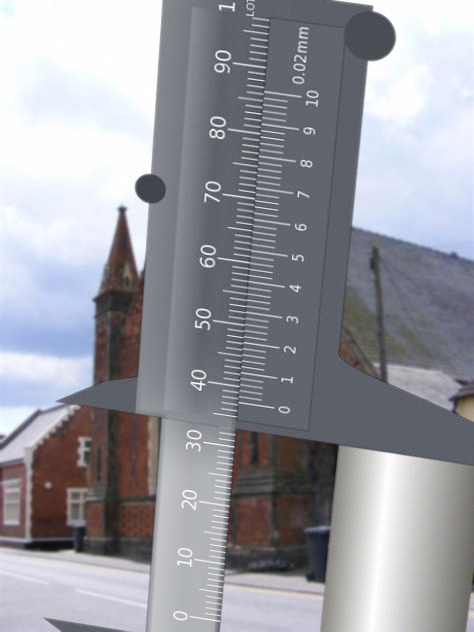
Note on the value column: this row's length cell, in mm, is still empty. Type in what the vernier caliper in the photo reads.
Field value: 37.4 mm
